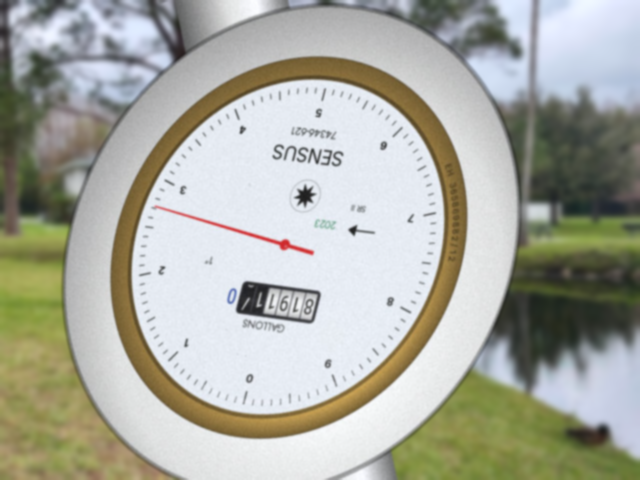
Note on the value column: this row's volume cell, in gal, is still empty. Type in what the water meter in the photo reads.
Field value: 8191172.7 gal
